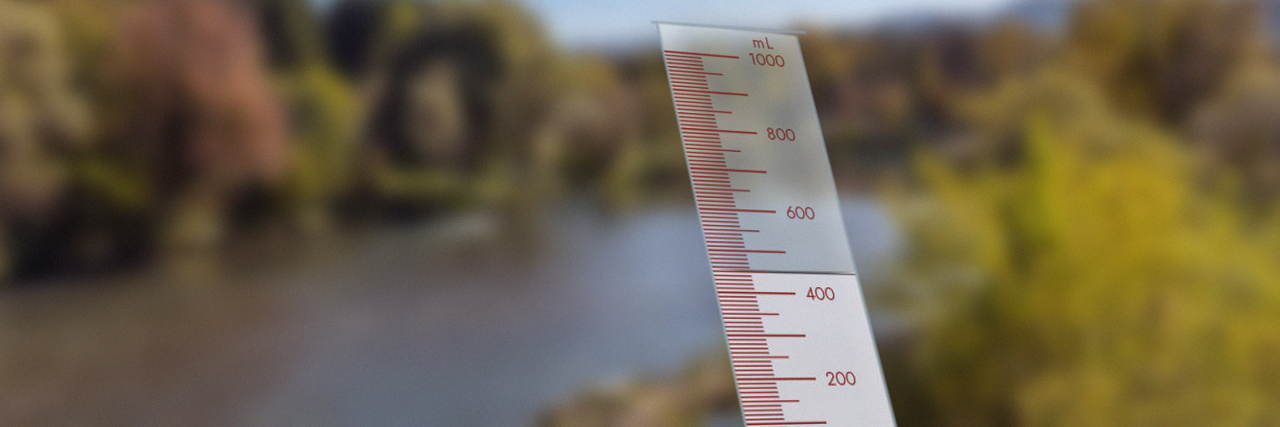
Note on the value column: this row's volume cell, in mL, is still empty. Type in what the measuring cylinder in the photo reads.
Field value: 450 mL
